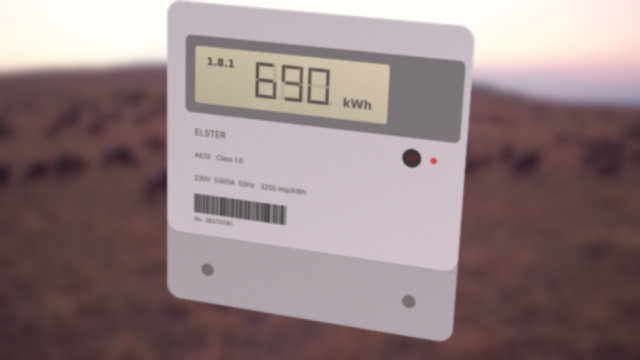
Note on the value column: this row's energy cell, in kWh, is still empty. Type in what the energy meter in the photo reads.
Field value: 690 kWh
